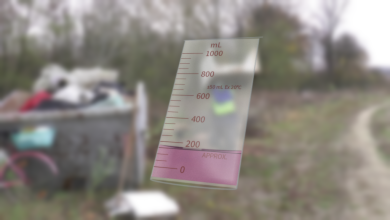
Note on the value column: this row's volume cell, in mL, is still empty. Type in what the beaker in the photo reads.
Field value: 150 mL
